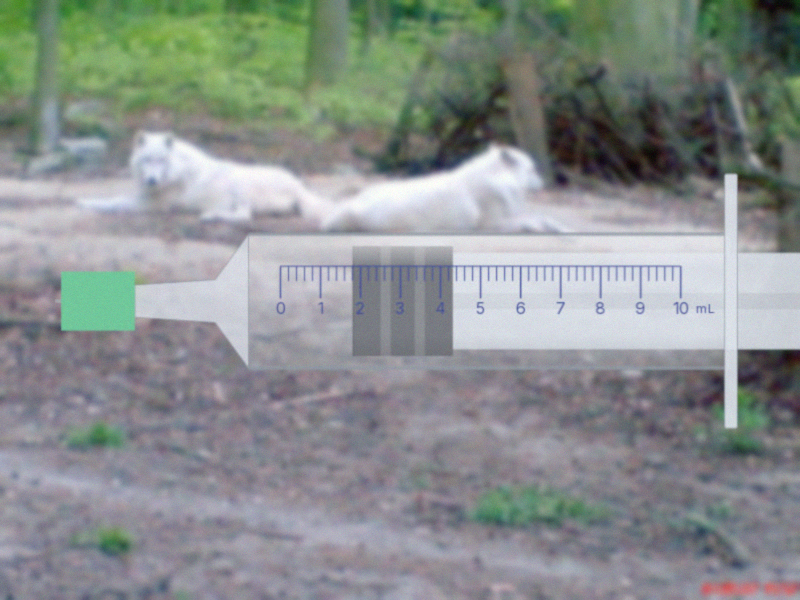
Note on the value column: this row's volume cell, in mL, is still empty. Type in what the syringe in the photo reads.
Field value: 1.8 mL
